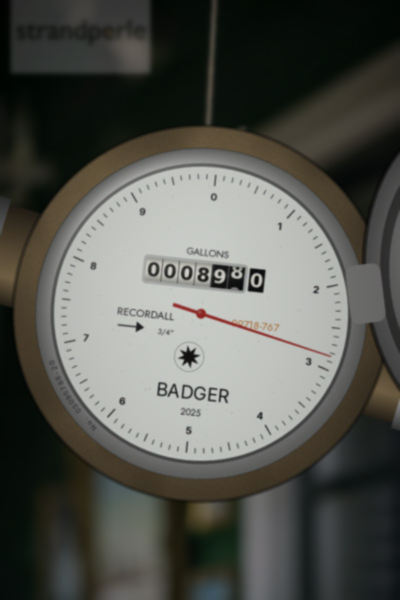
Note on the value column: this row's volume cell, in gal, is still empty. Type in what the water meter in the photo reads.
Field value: 8982.8 gal
